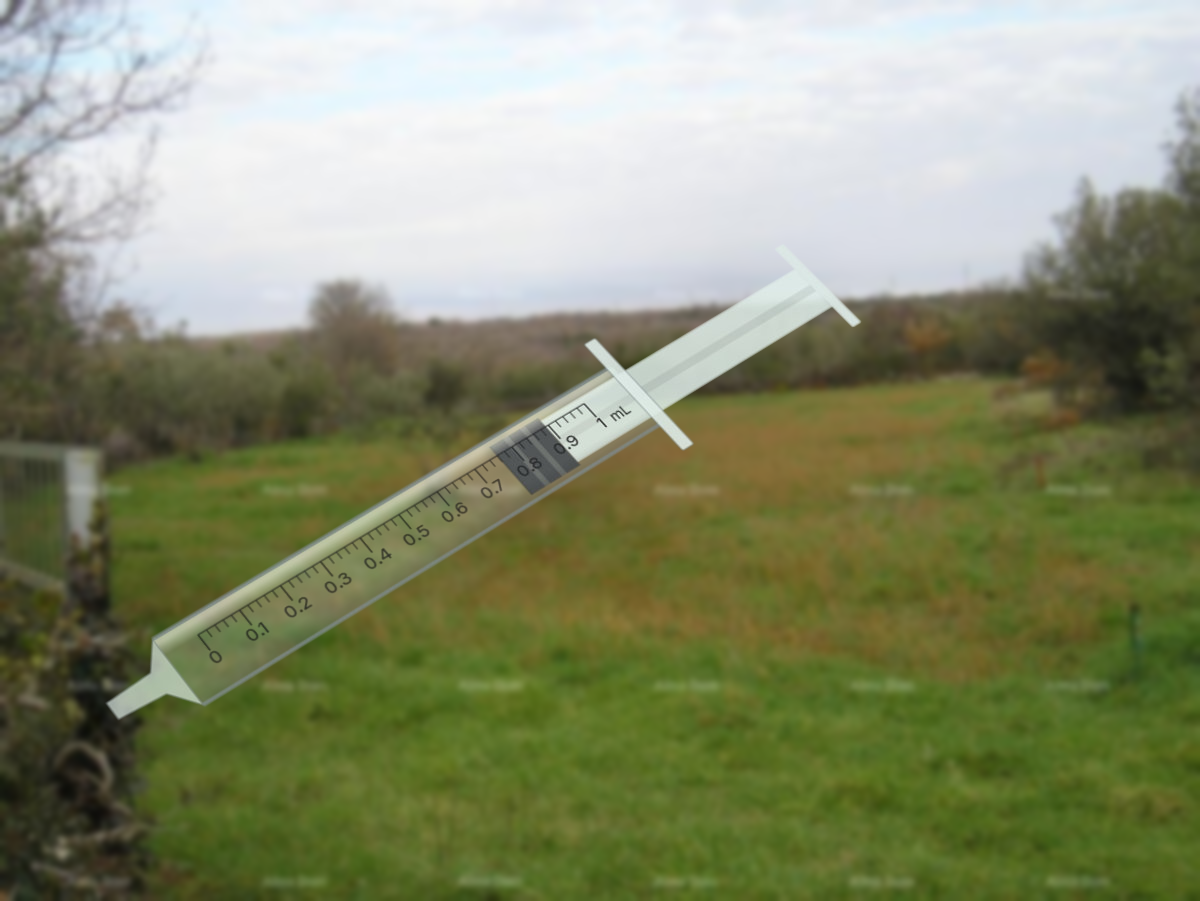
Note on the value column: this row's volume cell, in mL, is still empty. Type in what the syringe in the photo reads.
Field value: 0.76 mL
